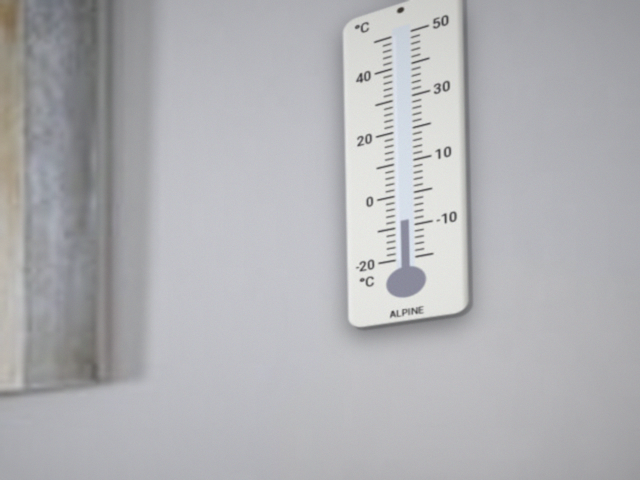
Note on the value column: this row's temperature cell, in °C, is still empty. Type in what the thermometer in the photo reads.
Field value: -8 °C
